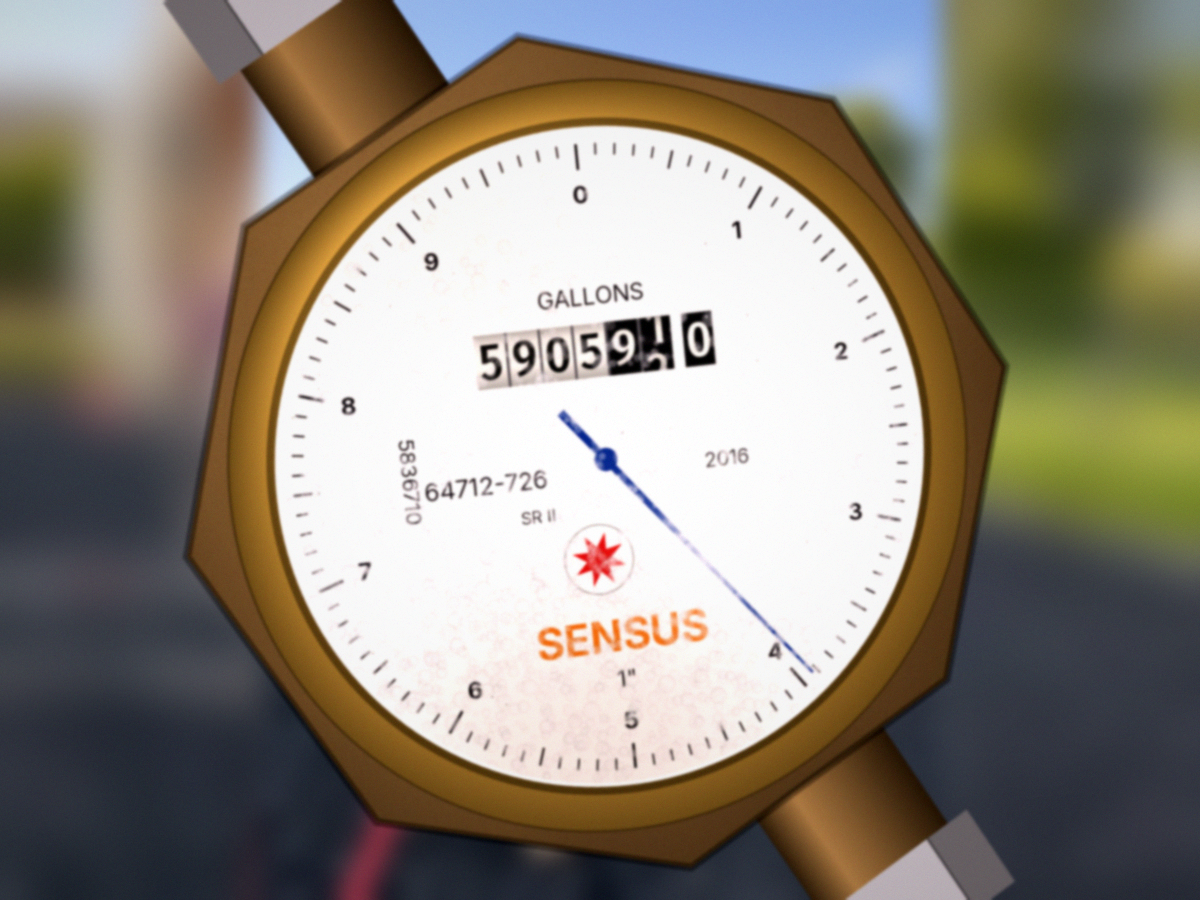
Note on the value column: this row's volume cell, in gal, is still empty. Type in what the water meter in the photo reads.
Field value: 5905913.9 gal
